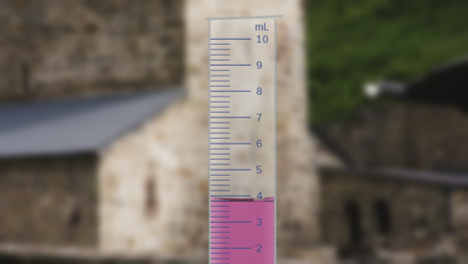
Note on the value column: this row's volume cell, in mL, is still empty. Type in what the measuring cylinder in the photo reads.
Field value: 3.8 mL
